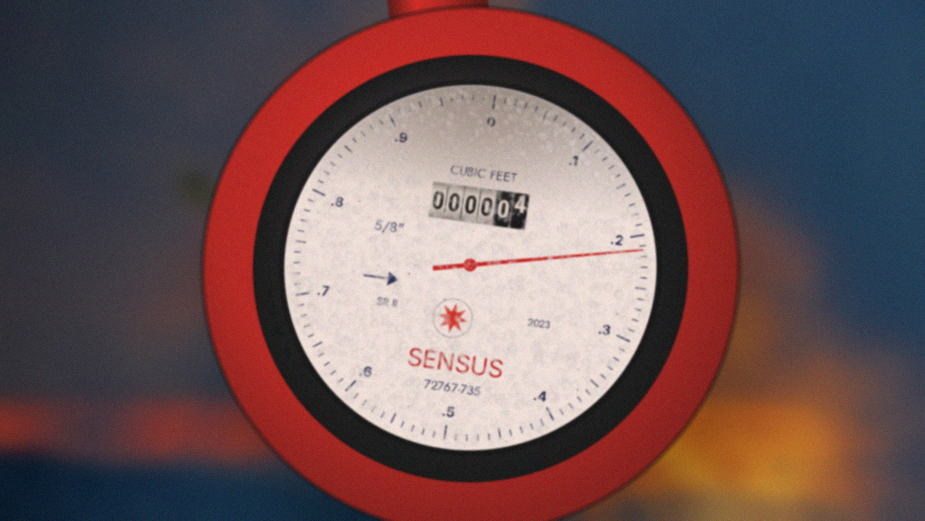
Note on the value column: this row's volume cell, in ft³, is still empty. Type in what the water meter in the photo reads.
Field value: 4.21 ft³
